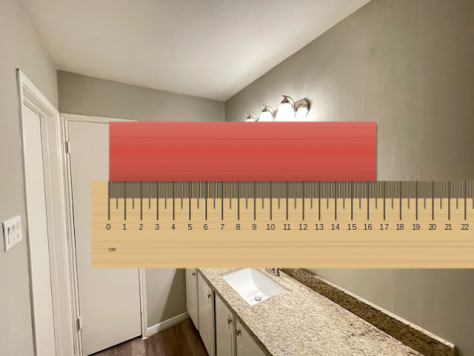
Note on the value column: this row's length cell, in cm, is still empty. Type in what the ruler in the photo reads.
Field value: 16.5 cm
